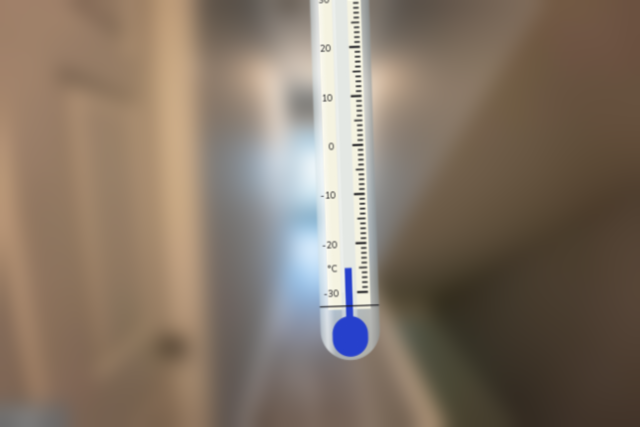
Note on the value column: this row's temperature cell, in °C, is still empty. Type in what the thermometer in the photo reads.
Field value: -25 °C
